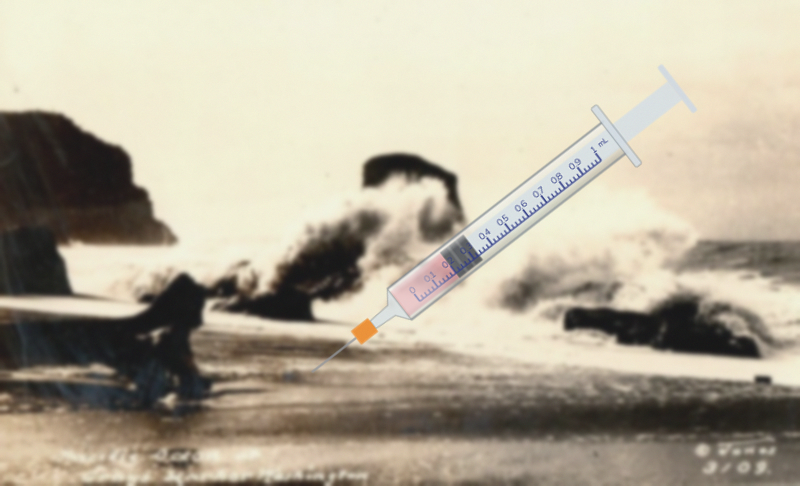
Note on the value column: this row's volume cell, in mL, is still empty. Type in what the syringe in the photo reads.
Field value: 0.2 mL
